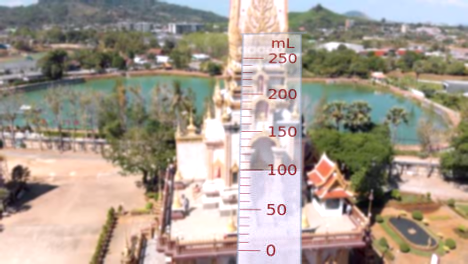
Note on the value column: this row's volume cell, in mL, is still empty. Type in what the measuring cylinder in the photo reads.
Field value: 100 mL
